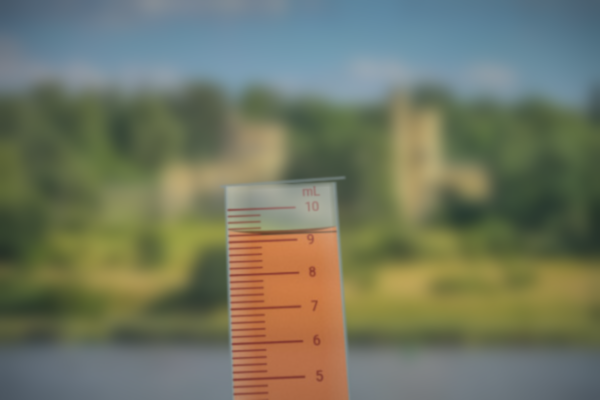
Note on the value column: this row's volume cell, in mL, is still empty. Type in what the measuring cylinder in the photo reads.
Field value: 9.2 mL
